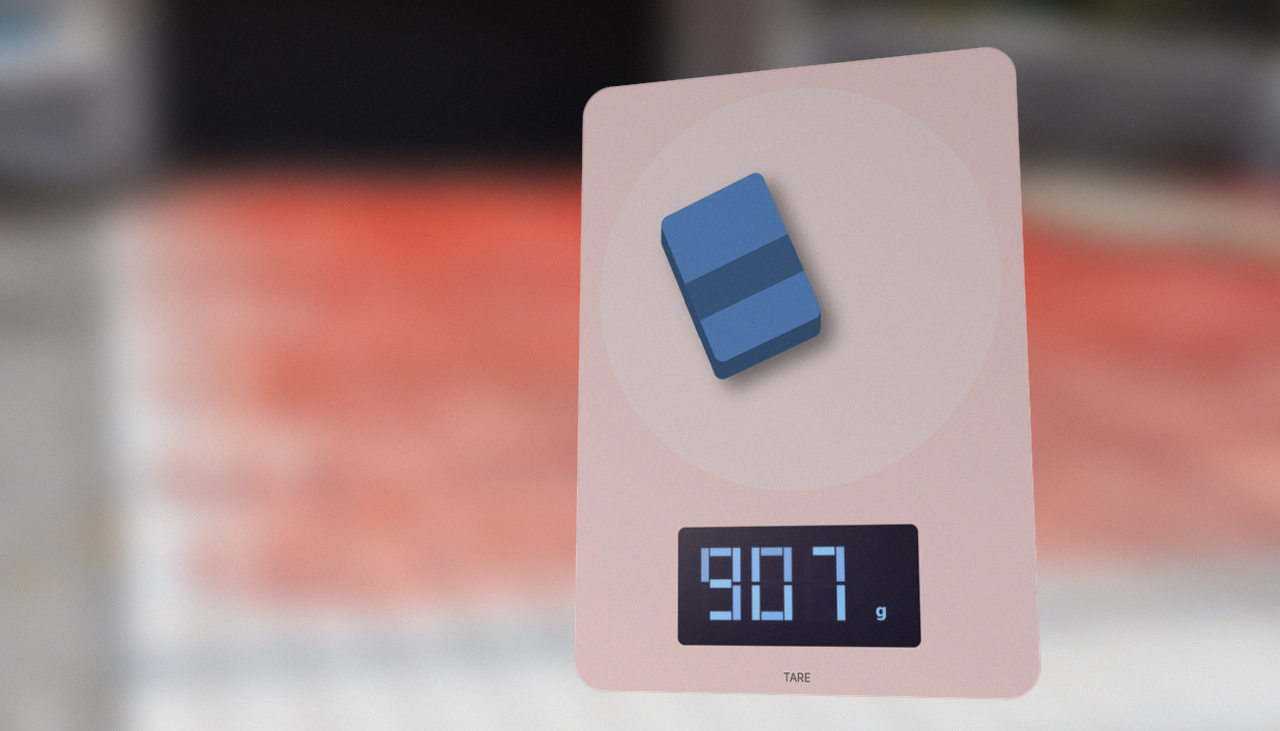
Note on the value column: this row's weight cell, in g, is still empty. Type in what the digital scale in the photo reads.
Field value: 907 g
